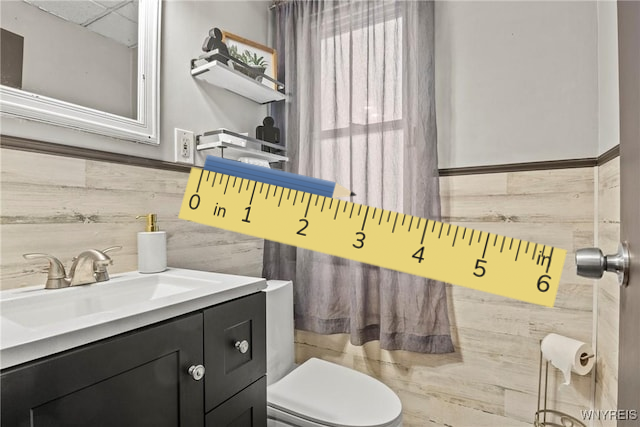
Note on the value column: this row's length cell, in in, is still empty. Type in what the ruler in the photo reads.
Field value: 2.75 in
